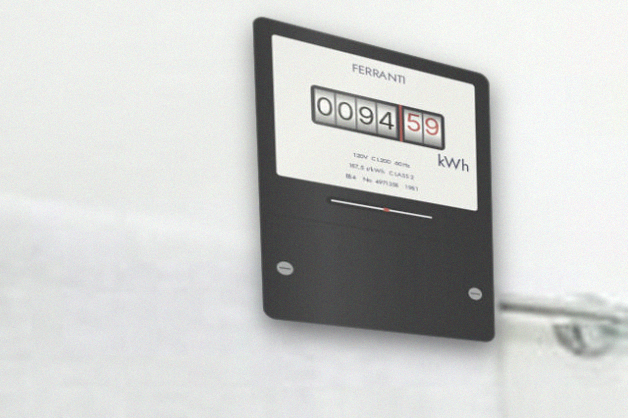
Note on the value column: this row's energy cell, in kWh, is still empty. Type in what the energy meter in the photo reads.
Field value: 94.59 kWh
